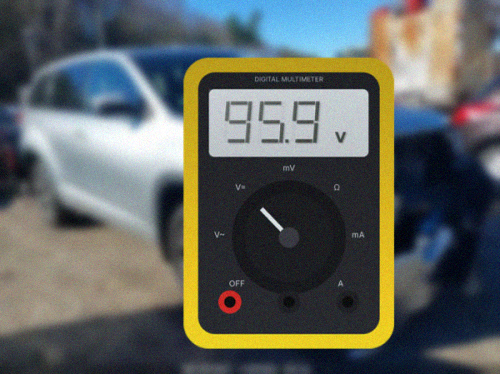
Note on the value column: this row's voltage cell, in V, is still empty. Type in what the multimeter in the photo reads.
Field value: 95.9 V
